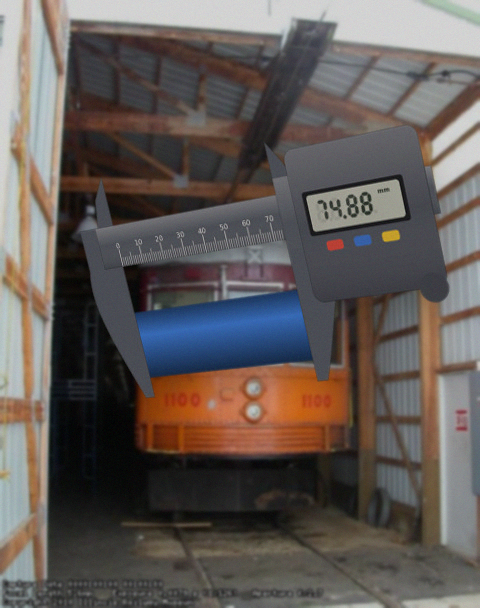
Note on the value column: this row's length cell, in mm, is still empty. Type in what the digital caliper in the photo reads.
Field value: 74.88 mm
